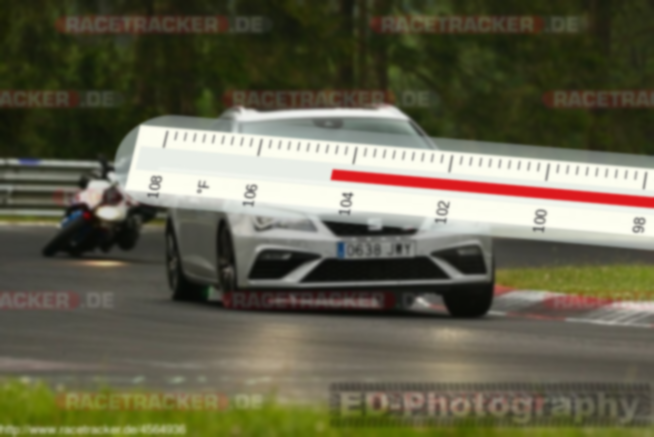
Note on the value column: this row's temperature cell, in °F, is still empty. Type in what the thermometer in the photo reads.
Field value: 104.4 °F
